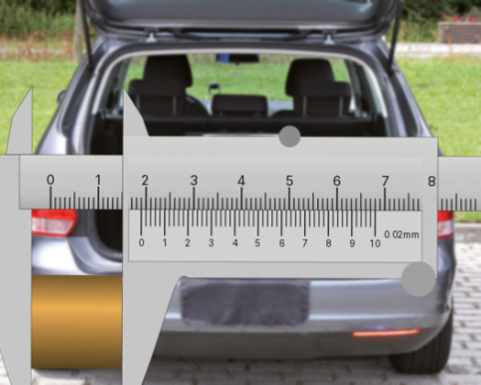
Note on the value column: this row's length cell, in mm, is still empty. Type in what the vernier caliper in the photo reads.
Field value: 19.0 mm
